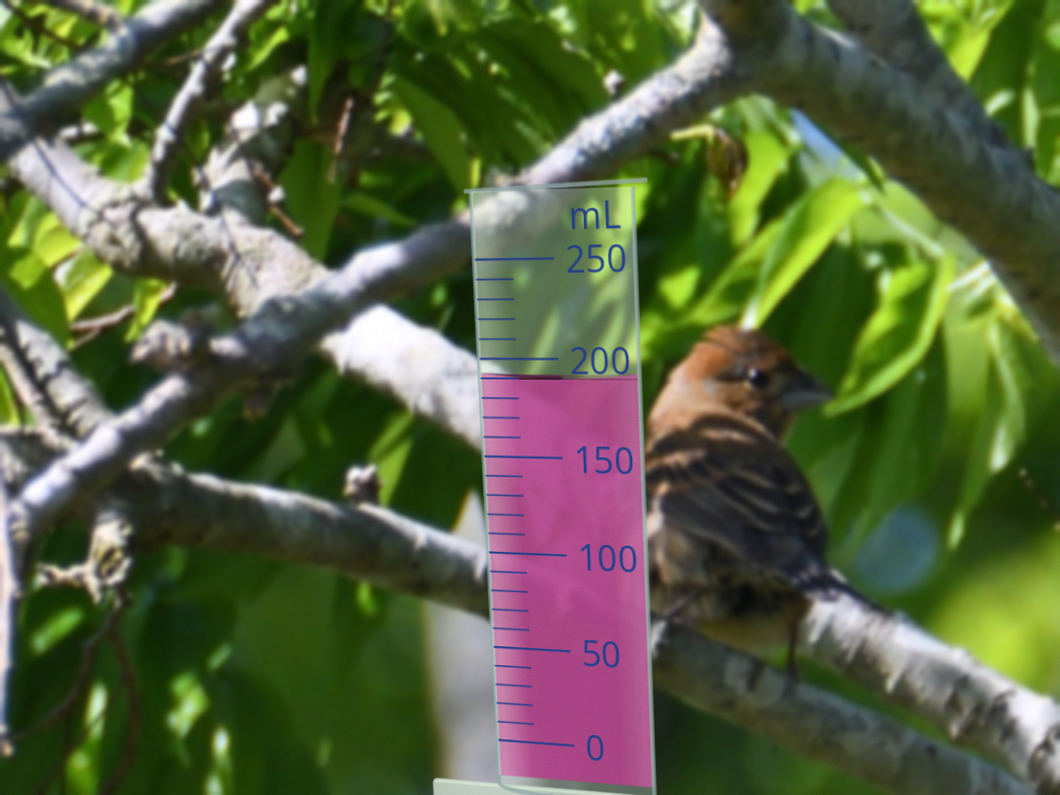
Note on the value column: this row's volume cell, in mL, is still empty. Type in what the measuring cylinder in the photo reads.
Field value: 190 mL
